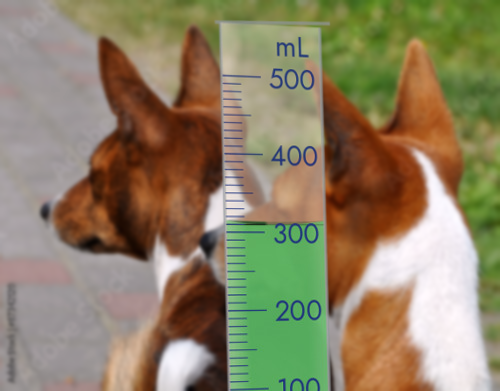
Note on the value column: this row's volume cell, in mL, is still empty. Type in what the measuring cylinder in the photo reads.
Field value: 310 mL
